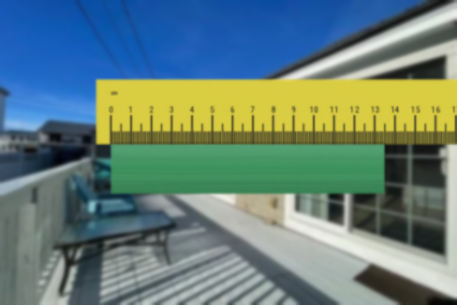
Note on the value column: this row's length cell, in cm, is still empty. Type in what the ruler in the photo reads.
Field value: 13.5 cm
